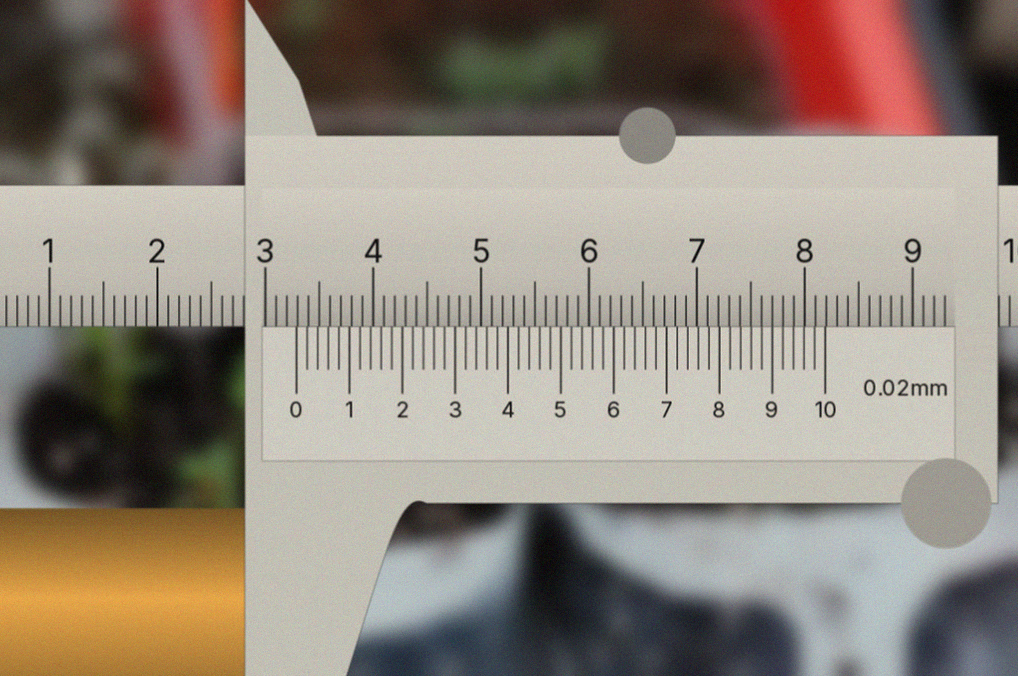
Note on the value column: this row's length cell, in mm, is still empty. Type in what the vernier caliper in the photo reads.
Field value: 32.9 mm
